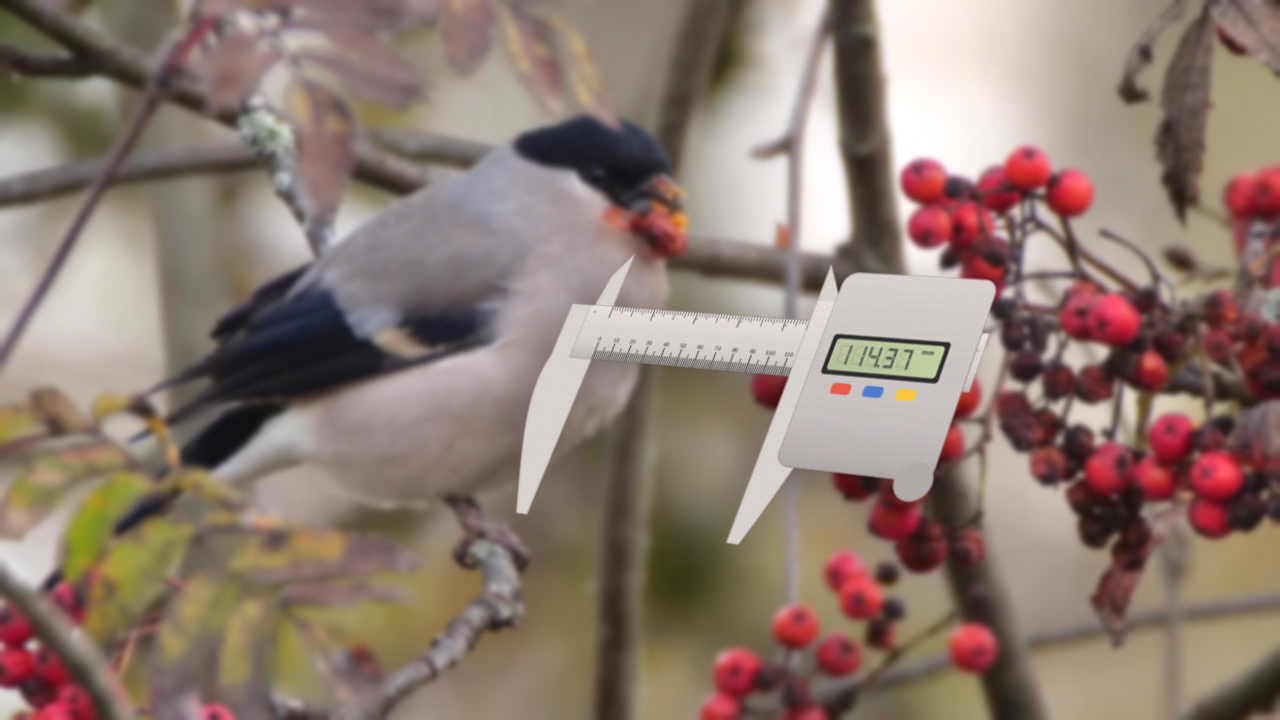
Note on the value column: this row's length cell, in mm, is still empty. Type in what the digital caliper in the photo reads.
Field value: 114.37 mm
